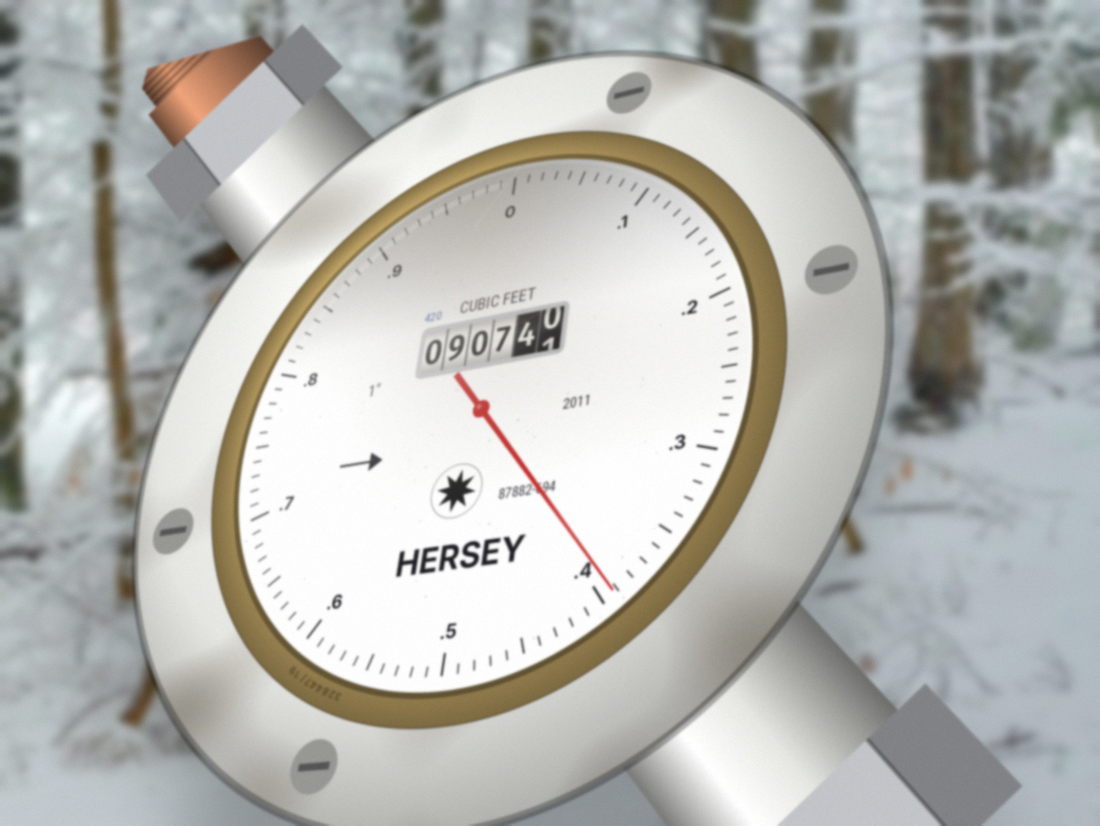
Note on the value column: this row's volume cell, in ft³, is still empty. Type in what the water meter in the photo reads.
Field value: 90740.39 ft³
